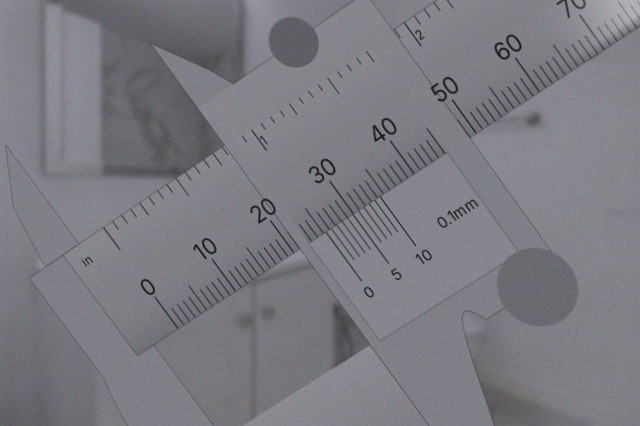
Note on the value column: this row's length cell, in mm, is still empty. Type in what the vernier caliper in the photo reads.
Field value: 25.4 mm
